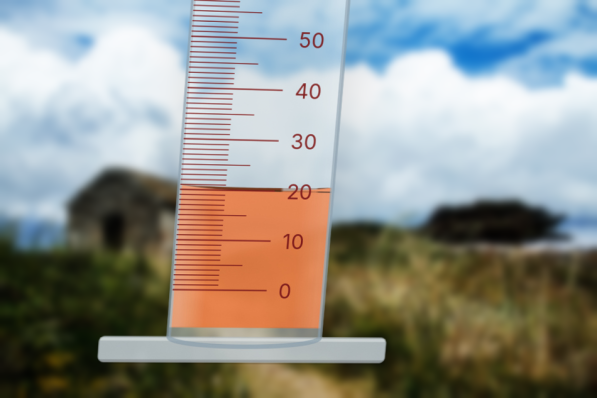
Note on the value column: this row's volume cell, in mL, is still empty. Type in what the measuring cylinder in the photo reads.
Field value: 20 mL
